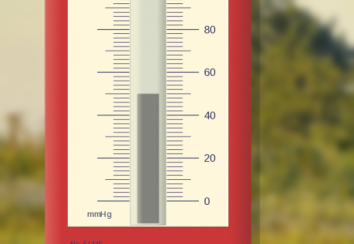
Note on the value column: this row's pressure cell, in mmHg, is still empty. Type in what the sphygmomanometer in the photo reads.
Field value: 50 mmHg
